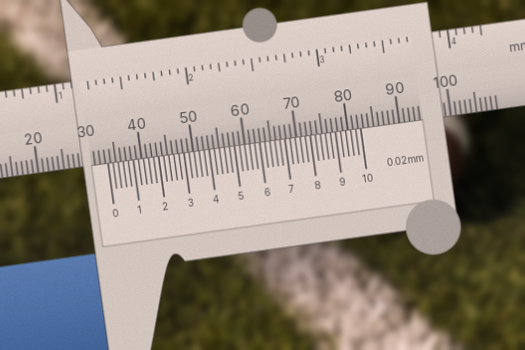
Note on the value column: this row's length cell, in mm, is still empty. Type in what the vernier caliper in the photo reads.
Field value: 33.5 mm
